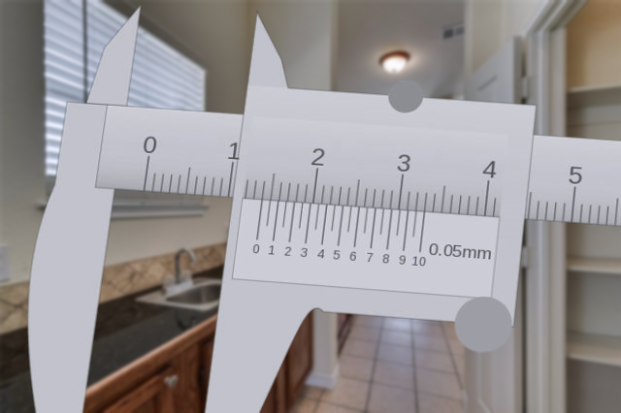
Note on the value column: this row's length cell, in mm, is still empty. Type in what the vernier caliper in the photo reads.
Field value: 14.0 mm
